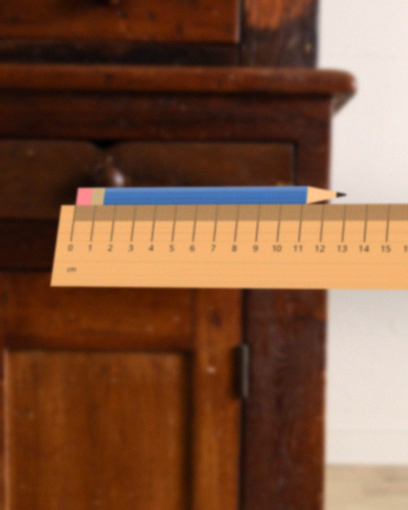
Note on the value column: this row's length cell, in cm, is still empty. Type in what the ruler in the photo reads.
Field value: 13 cm
